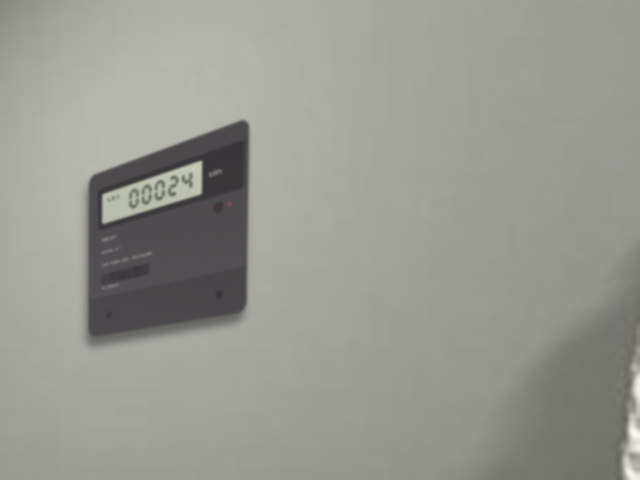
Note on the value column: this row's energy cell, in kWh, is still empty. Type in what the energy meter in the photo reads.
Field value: 24 kWh
